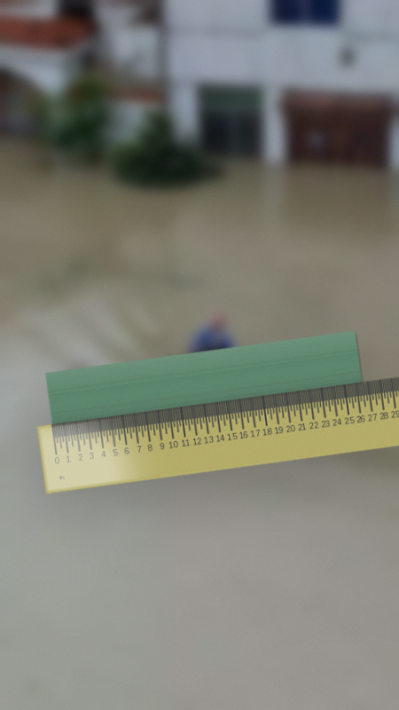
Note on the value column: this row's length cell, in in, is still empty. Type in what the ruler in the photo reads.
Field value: 26.5 in
